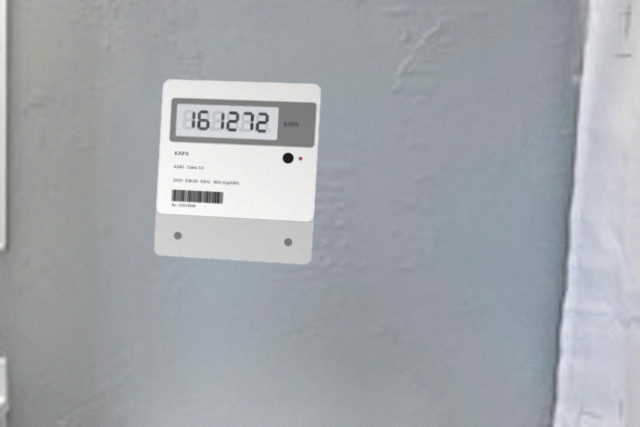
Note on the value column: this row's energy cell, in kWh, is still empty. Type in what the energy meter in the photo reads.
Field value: 161272 kWh
